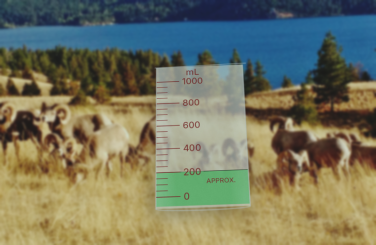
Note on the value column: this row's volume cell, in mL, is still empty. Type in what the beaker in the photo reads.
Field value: 200 mL
